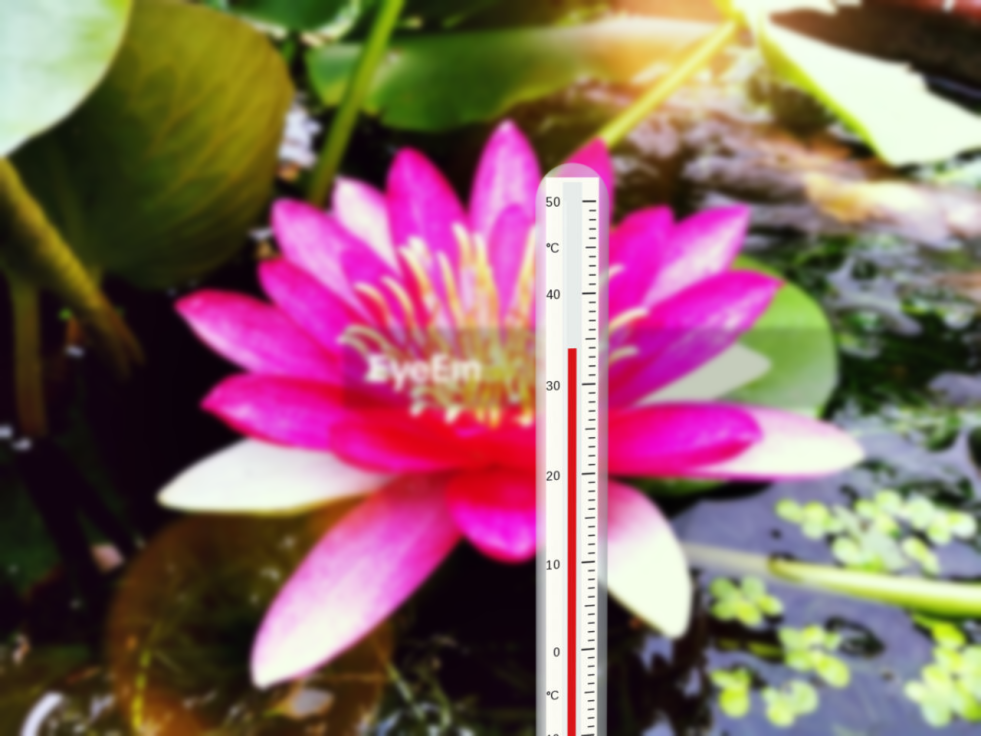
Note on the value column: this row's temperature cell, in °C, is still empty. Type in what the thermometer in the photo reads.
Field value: 34 °C
